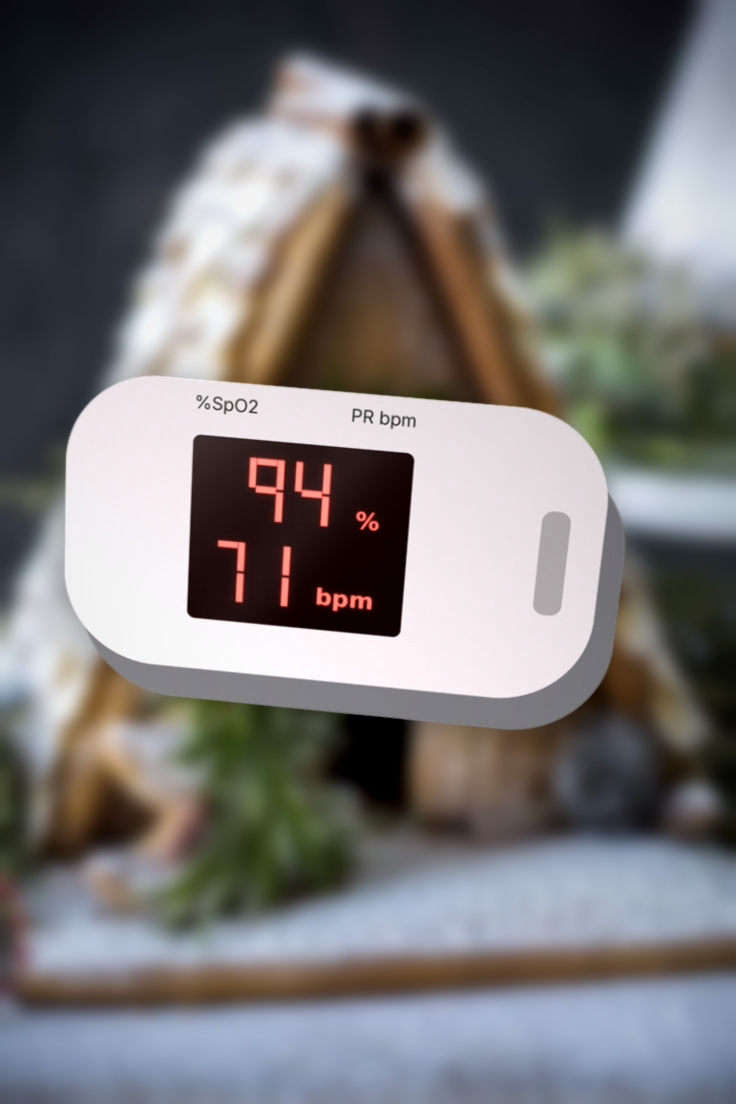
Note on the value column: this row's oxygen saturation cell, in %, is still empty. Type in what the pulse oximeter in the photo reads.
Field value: 94 %
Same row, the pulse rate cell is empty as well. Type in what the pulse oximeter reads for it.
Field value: 71 bpm
